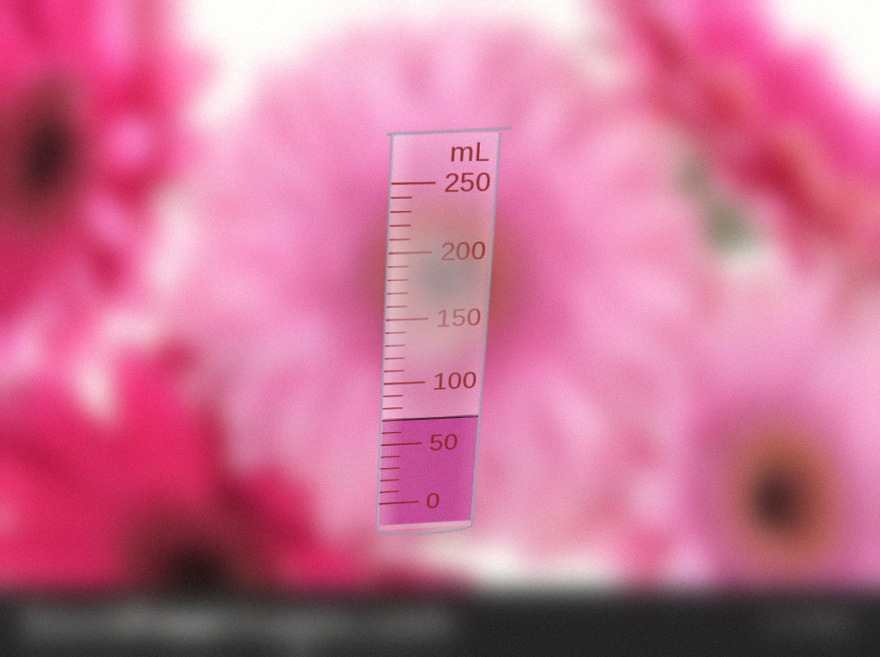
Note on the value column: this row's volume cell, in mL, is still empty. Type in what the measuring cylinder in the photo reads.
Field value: 70 mL
